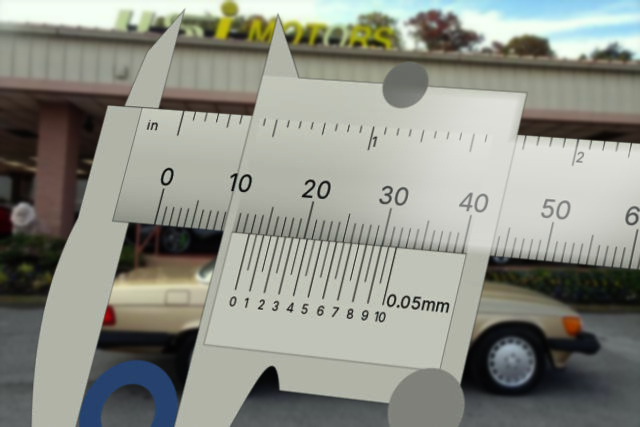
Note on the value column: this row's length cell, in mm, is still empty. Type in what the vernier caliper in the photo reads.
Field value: 12.8 mm
